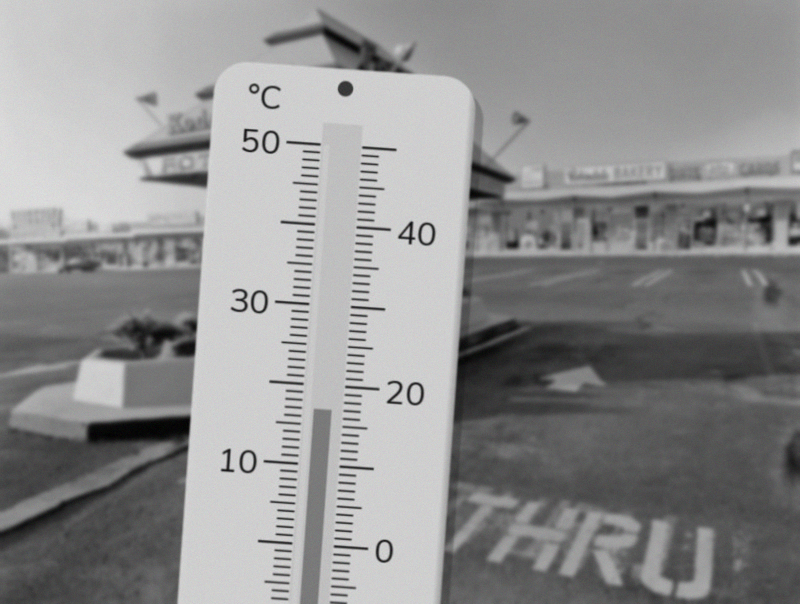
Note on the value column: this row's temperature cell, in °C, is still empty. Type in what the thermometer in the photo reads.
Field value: 17 °C
